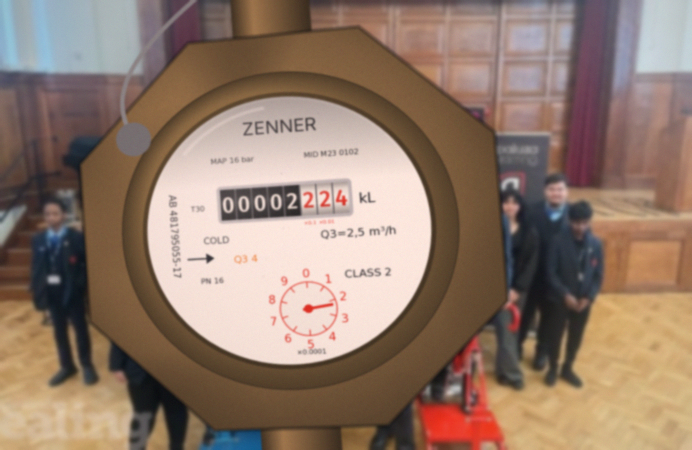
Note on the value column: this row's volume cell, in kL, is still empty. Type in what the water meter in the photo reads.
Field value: 2.2242 kL
